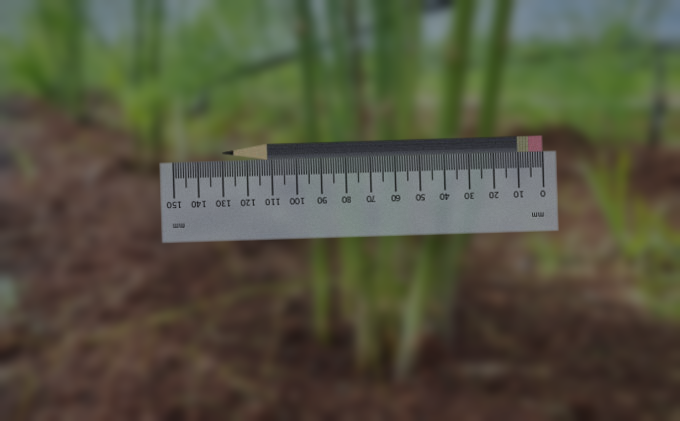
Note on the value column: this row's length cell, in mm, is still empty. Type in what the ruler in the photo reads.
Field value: 130 mm
